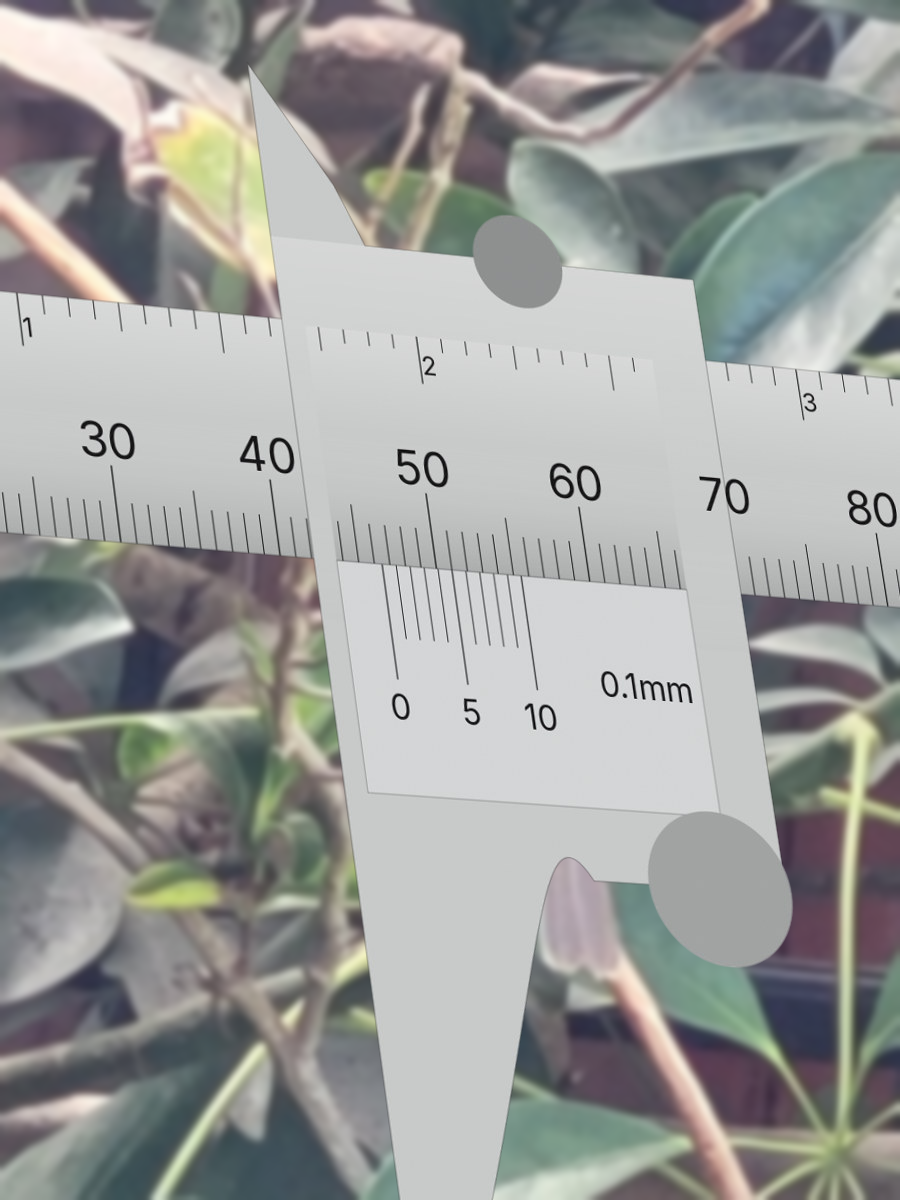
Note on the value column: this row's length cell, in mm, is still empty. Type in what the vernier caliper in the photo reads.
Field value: 46.5 mm
